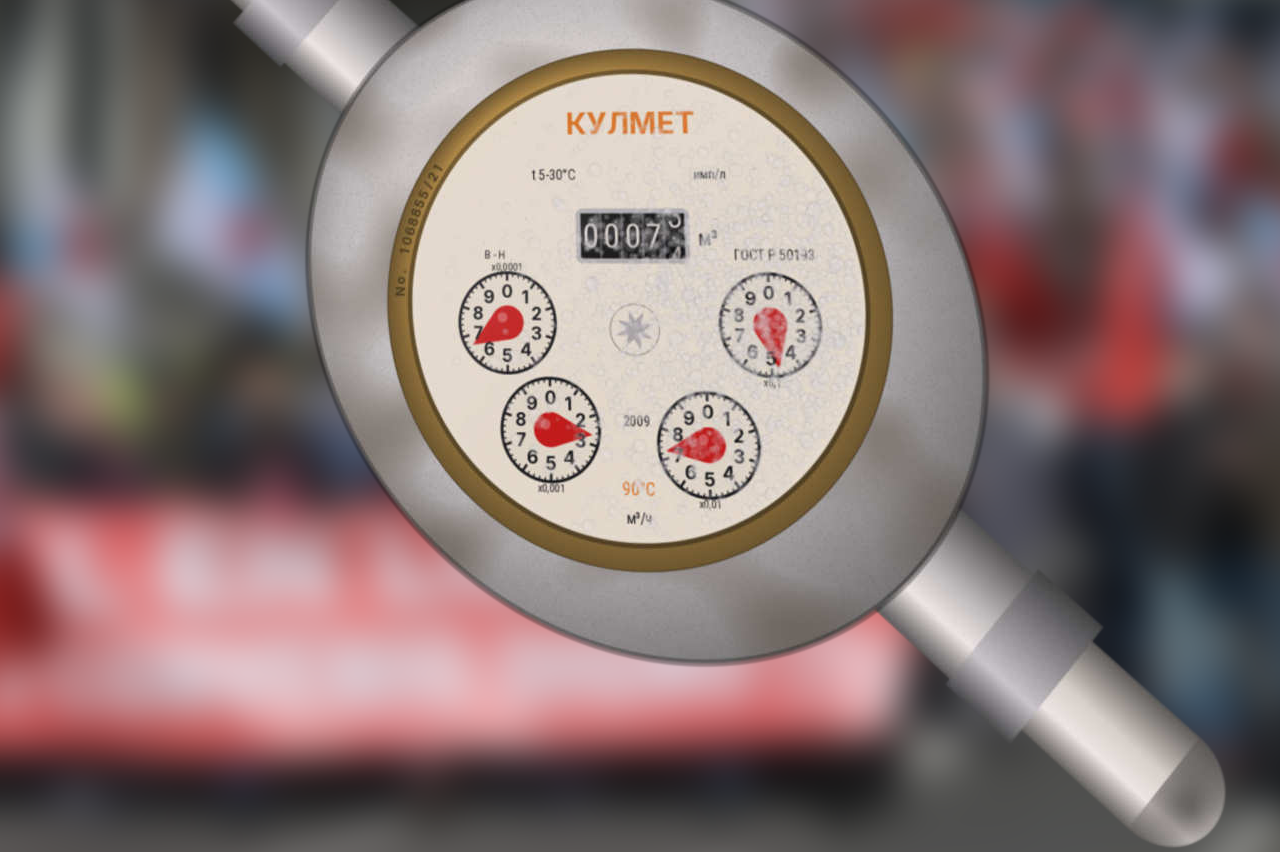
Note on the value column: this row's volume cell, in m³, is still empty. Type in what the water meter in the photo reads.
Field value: 73.4726 m³
